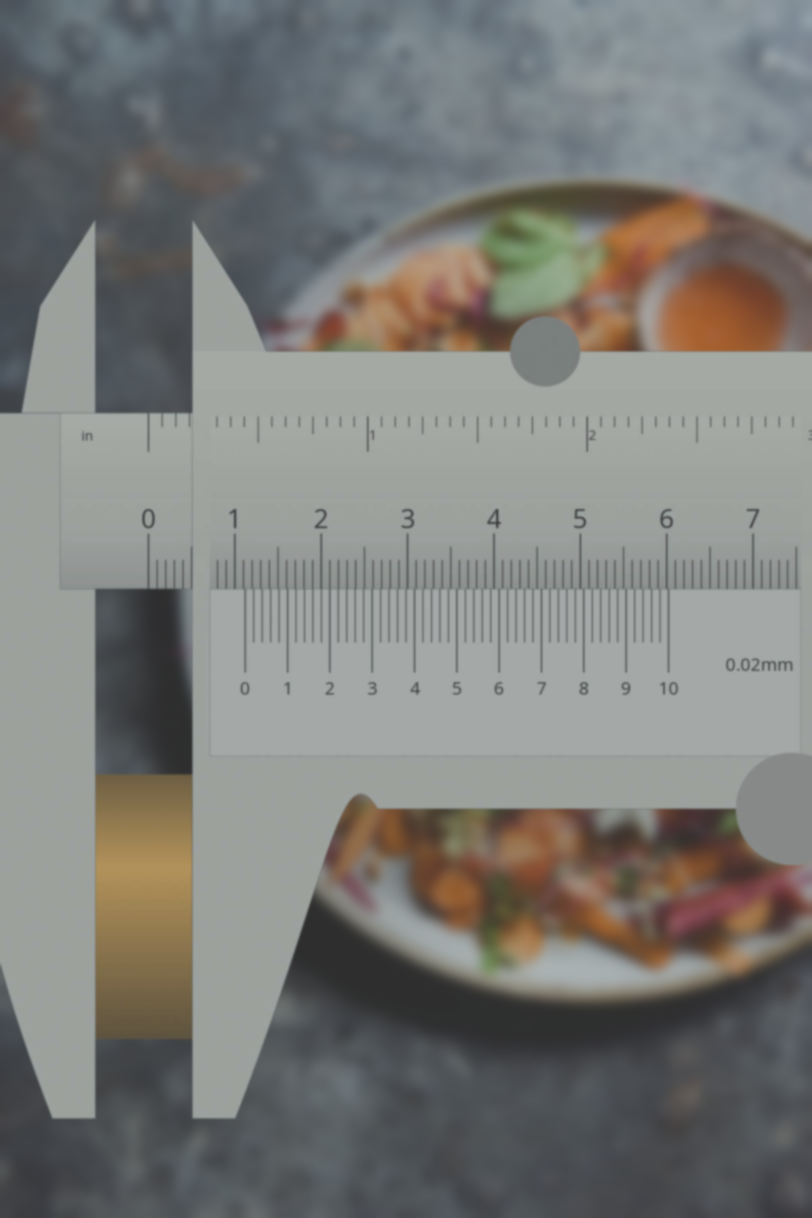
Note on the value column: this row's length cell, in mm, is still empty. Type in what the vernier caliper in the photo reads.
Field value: 11.2 mm
